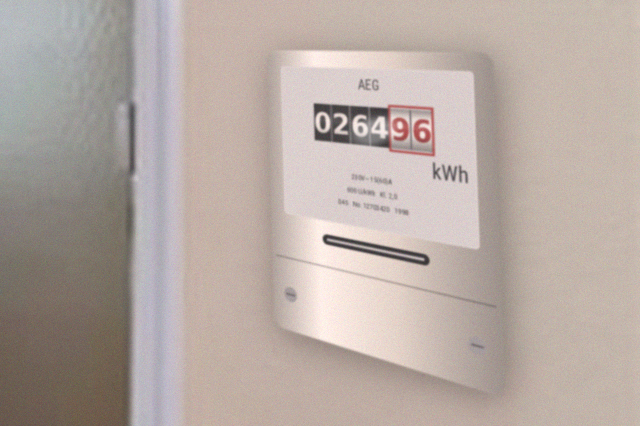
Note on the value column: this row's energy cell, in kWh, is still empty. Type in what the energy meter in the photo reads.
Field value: 264.96 kWh
